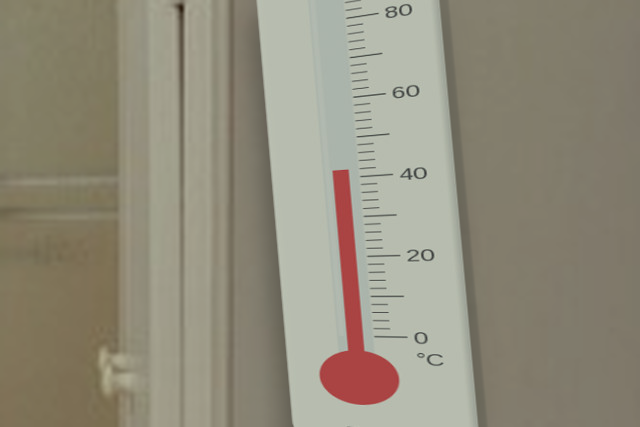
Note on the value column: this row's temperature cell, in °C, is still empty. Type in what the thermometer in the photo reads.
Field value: 42 °C
